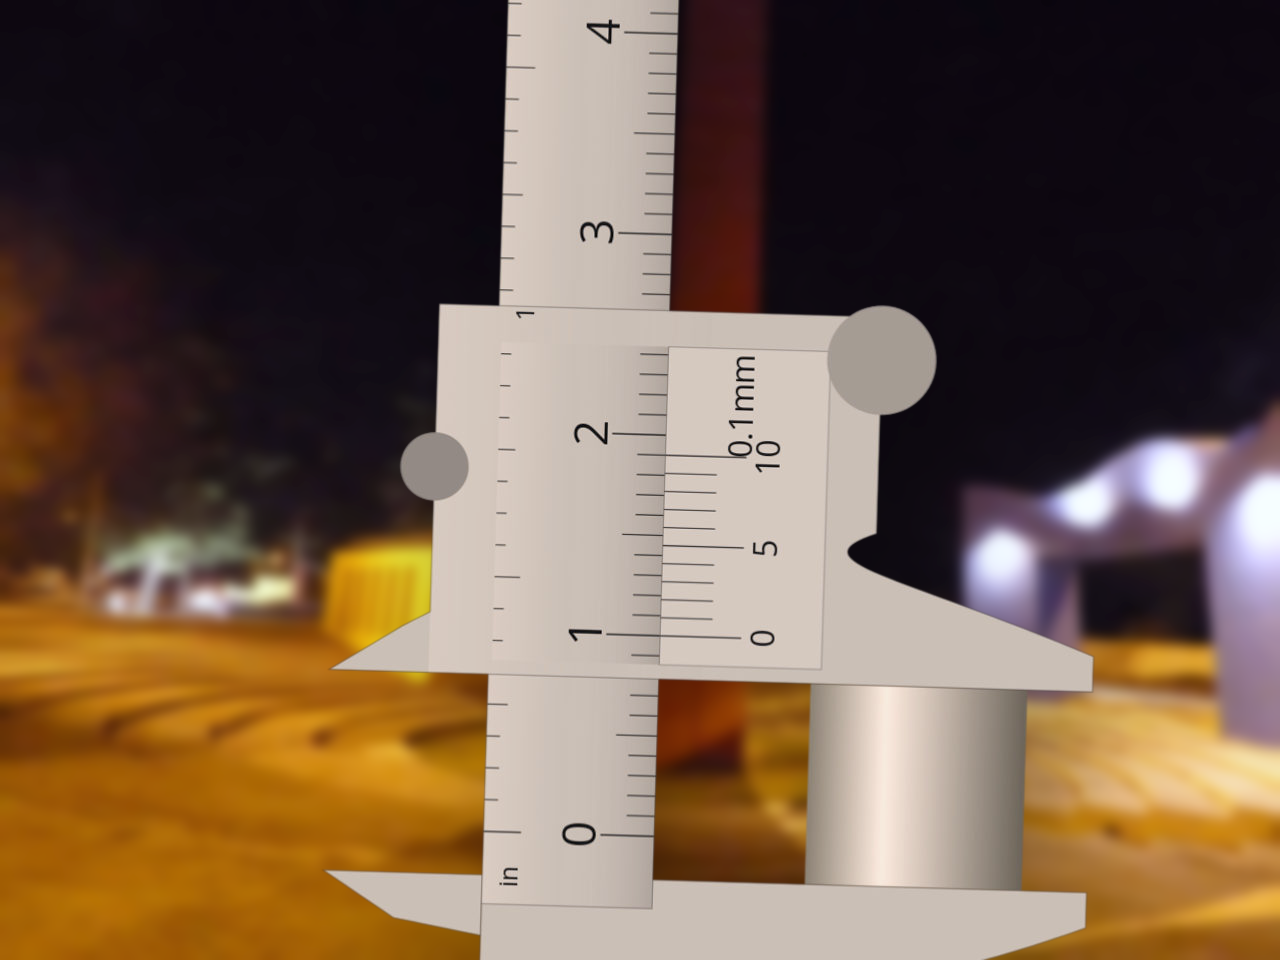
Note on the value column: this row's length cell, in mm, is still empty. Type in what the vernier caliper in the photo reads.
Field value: 10.0 mm
